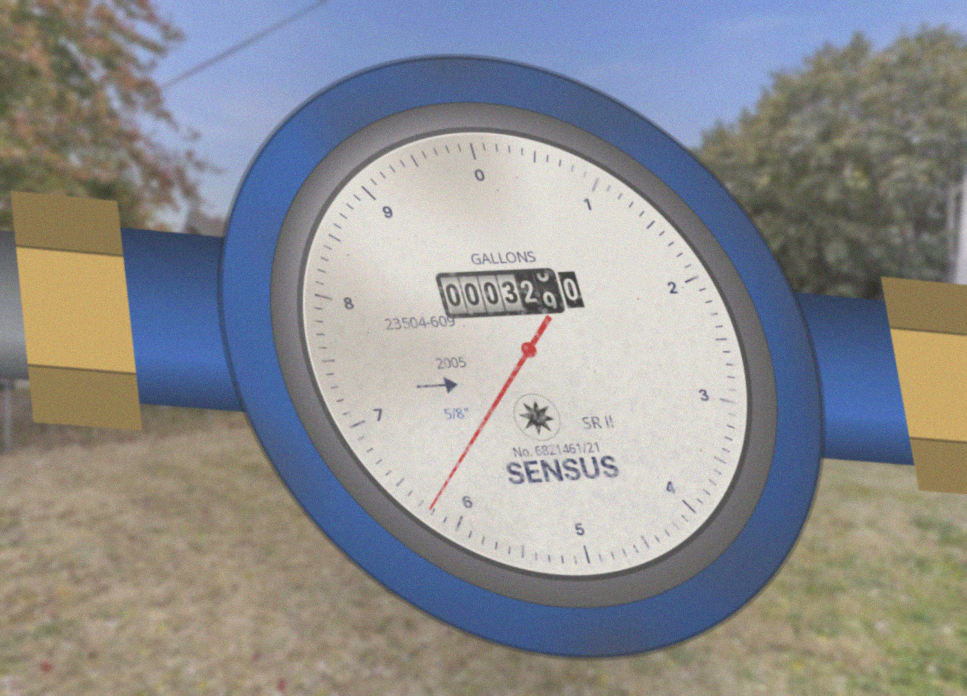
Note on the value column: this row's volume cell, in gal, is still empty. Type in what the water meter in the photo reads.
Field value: 3286.2 gal
